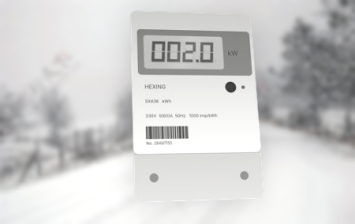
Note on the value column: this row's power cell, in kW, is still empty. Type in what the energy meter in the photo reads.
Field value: 2.0 kW
